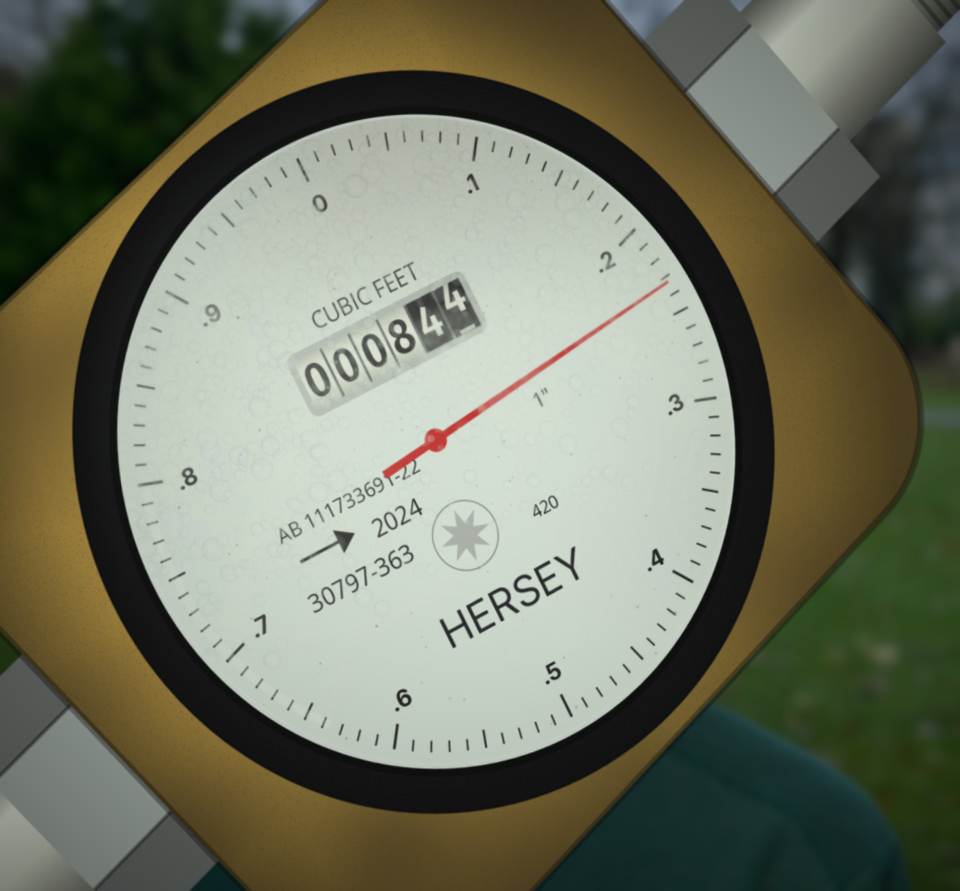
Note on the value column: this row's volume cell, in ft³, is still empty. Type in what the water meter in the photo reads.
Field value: 844.23 ft³
